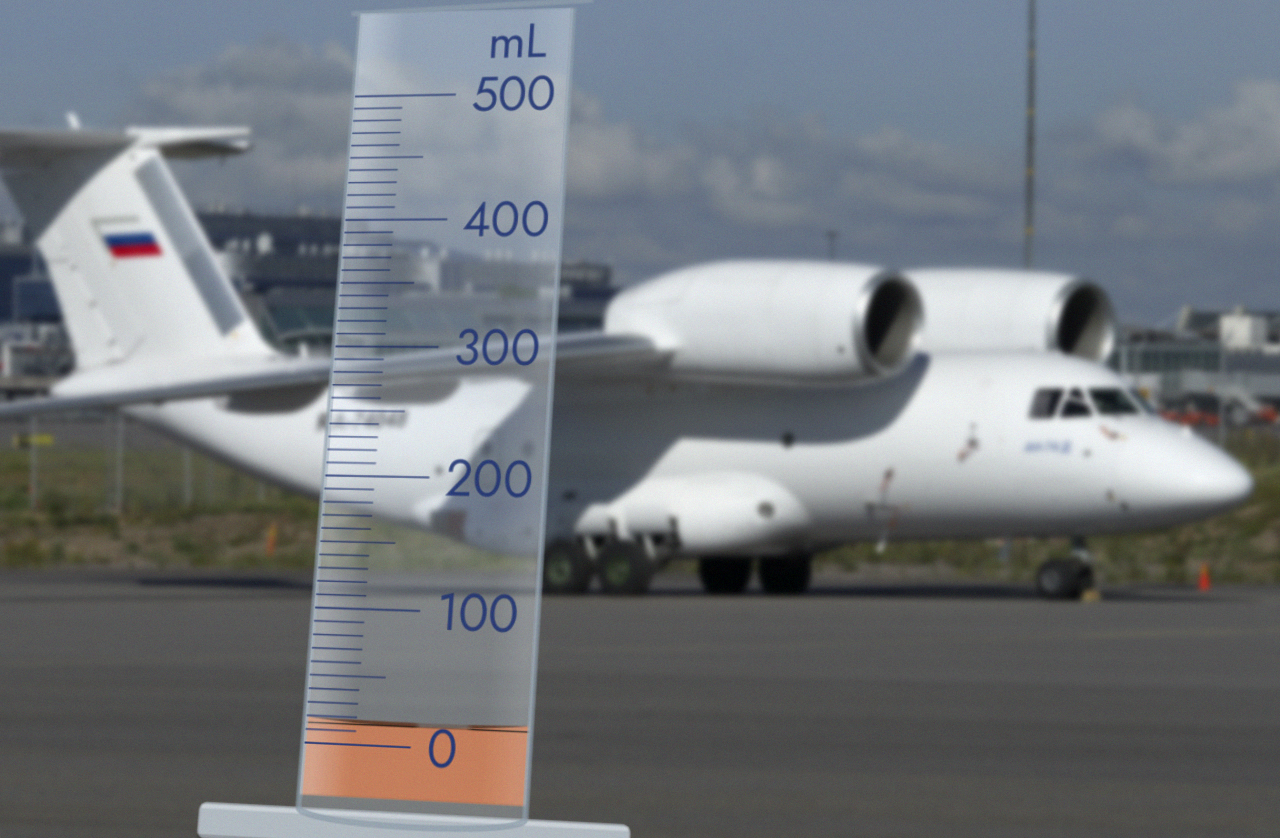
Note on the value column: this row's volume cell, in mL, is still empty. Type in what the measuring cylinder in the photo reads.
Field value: 15 mL
